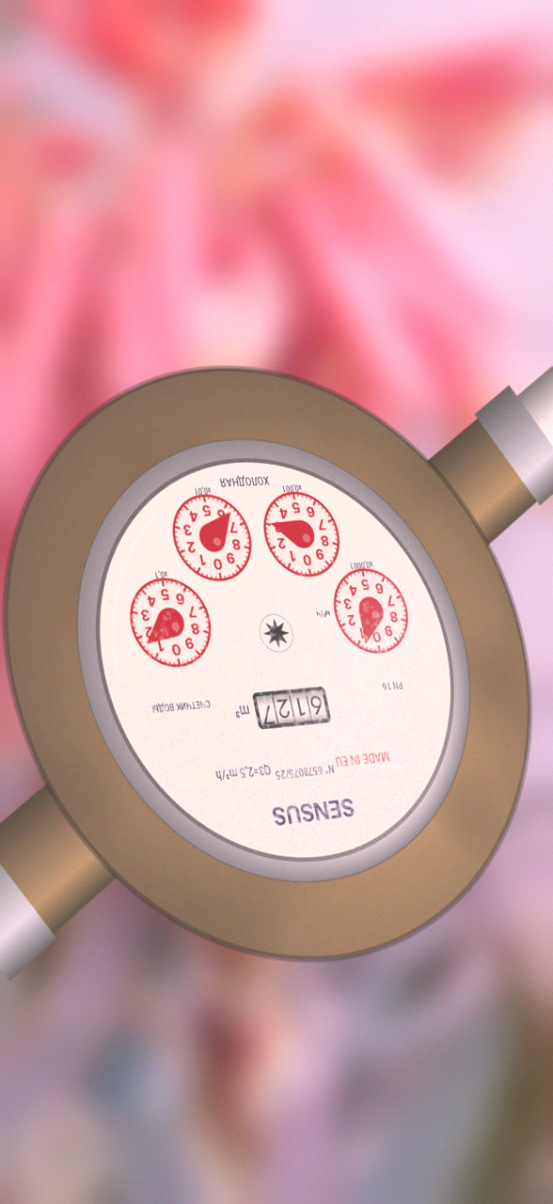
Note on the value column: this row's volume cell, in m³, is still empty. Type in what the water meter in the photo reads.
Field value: 6127.1630 m³
